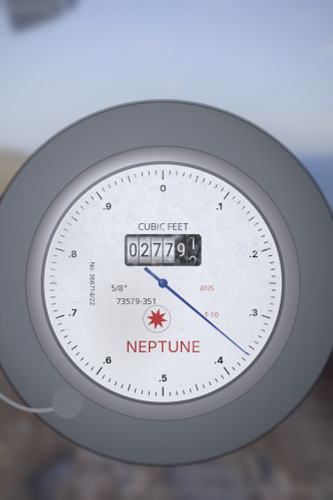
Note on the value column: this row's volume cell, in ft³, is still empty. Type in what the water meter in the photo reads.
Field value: 27791.36 ft³
